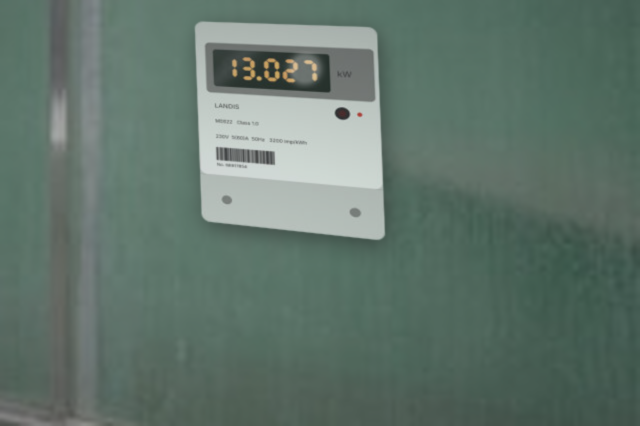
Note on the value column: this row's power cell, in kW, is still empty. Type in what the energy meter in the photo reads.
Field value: 13.027 kW
